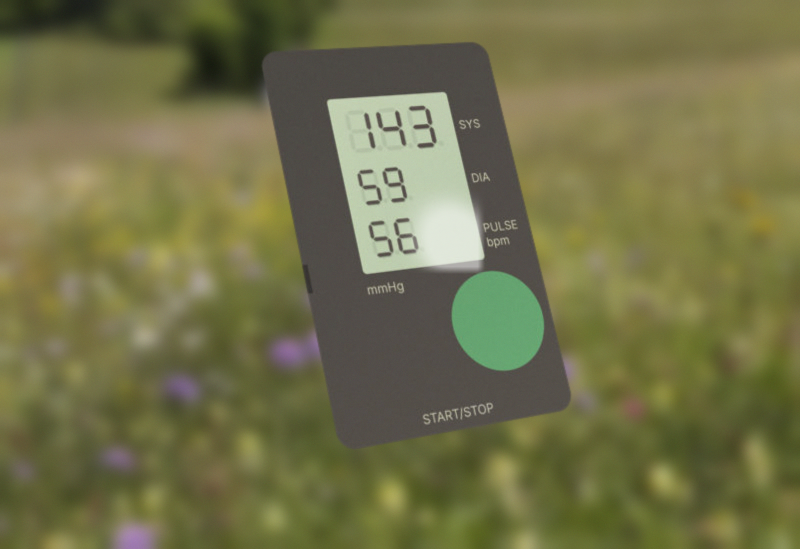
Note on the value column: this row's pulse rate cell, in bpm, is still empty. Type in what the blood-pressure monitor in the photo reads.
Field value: 56 bpm
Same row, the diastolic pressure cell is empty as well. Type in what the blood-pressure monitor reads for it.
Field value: 59 mmHg
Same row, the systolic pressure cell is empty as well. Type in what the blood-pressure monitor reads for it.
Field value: 143 mmHg
